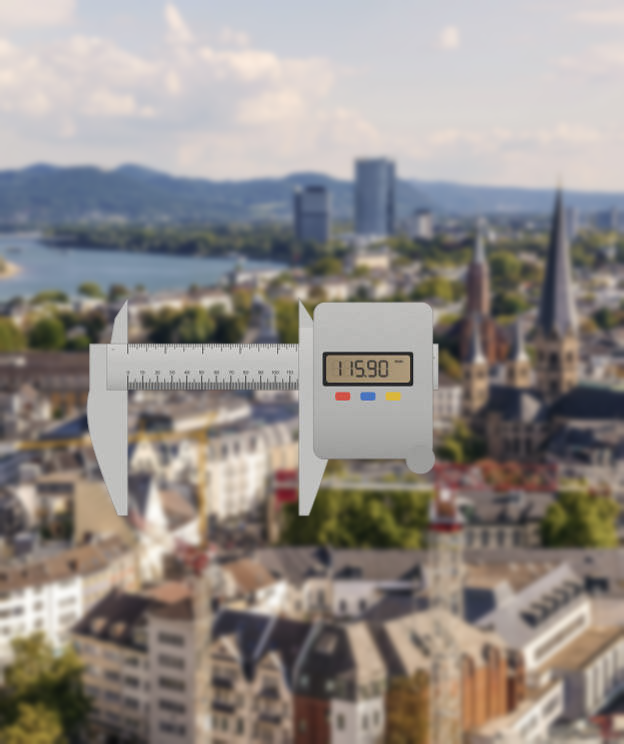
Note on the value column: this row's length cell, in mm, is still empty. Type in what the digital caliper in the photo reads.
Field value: 115.90 mm
